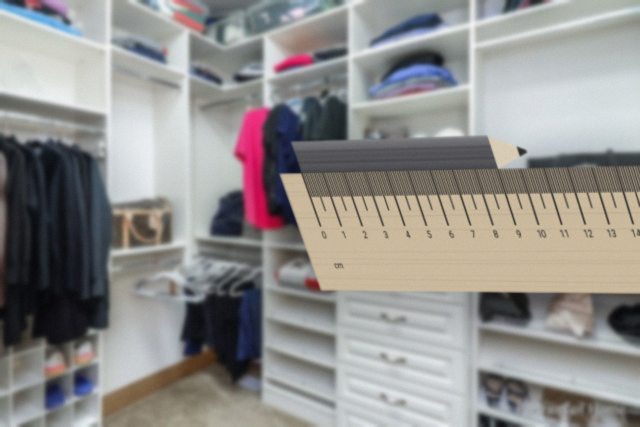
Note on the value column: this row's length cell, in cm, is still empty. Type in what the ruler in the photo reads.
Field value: 10.5 cm
